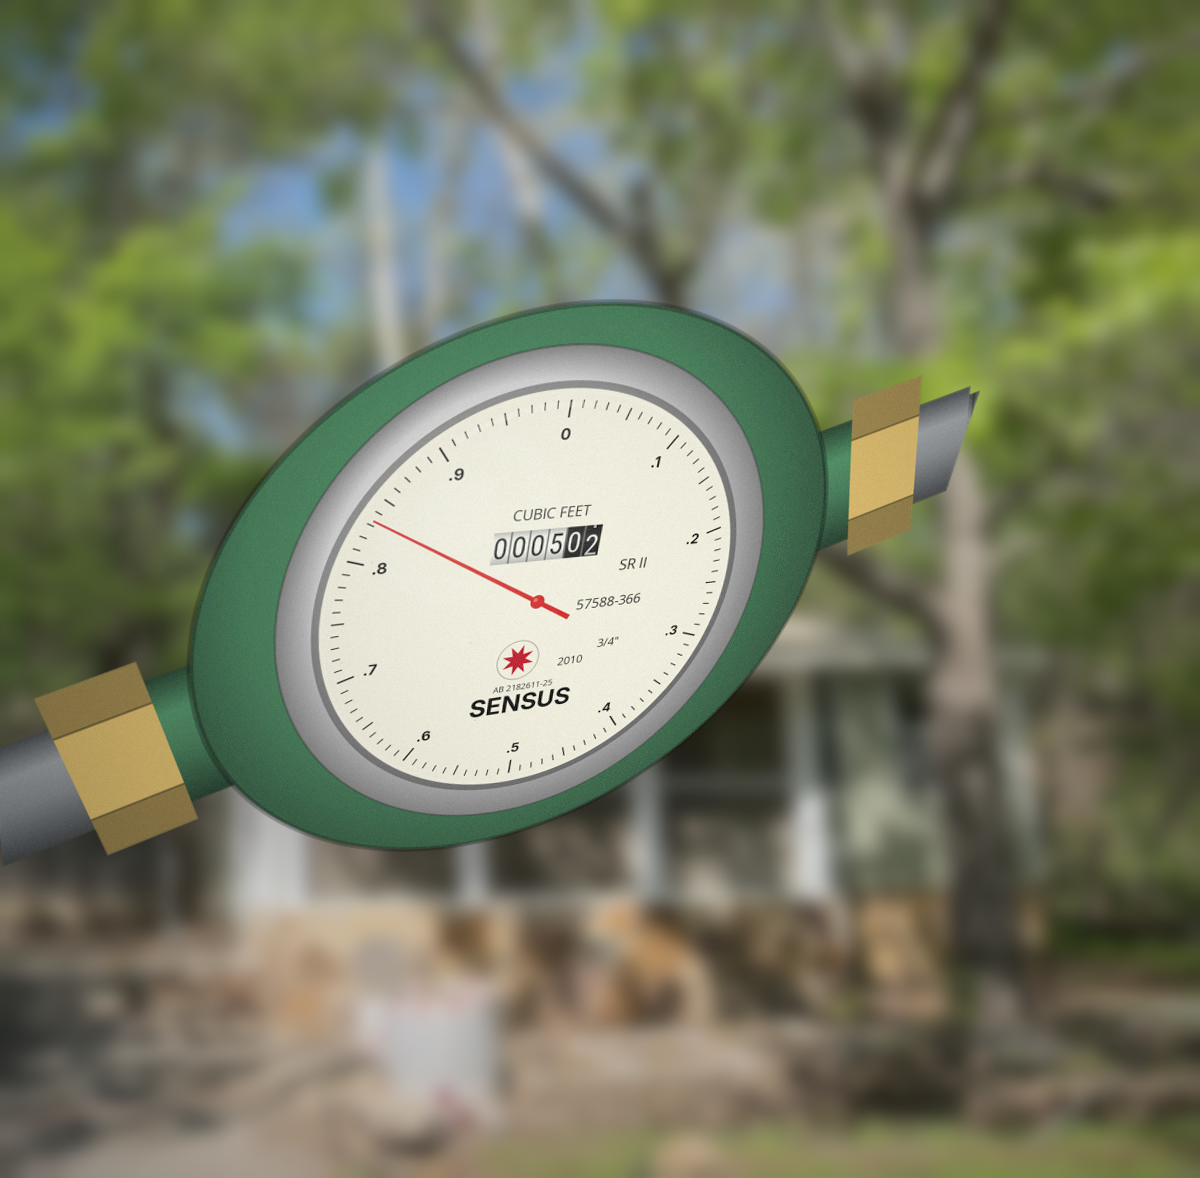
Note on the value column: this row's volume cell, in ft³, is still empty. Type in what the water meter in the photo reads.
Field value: 501.83 ft³
